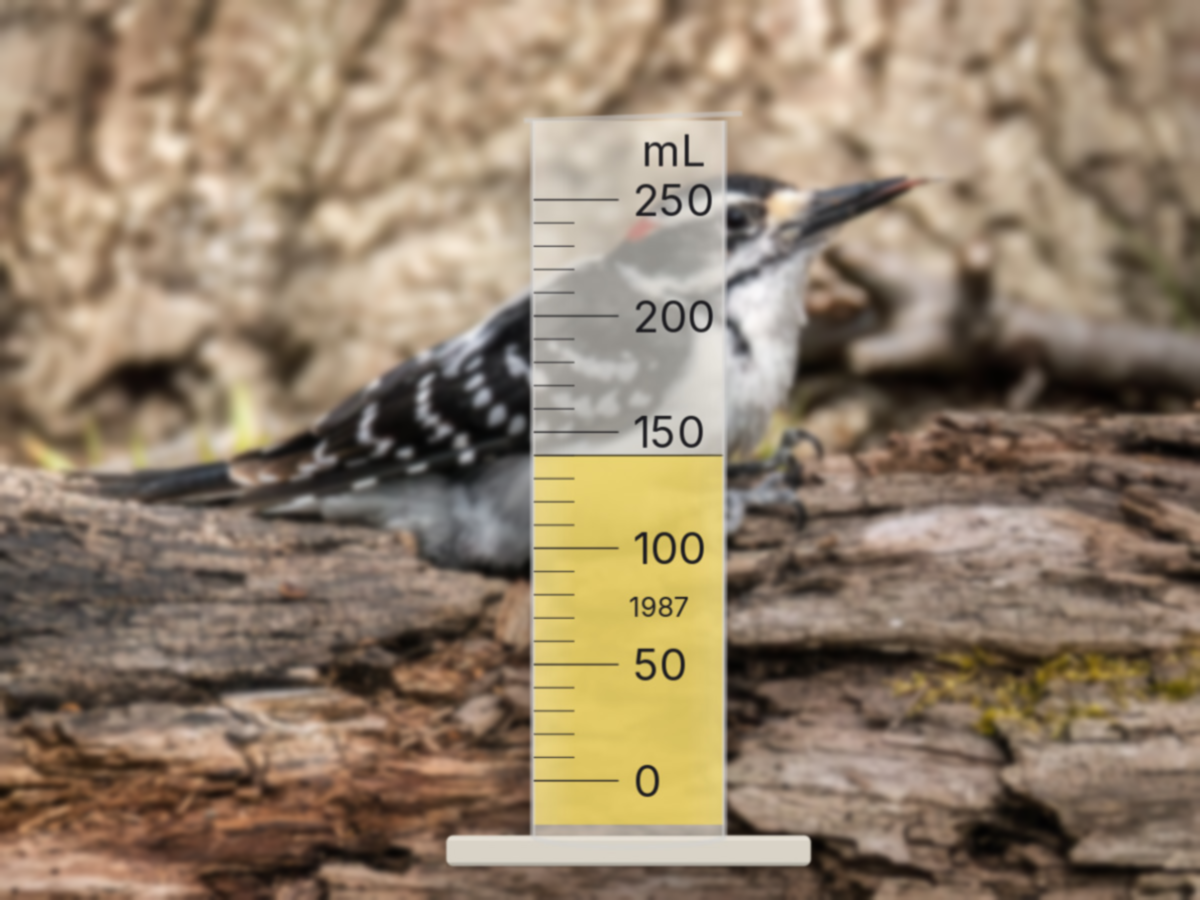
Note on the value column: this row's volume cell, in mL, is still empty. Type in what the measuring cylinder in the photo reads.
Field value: 140 mL
